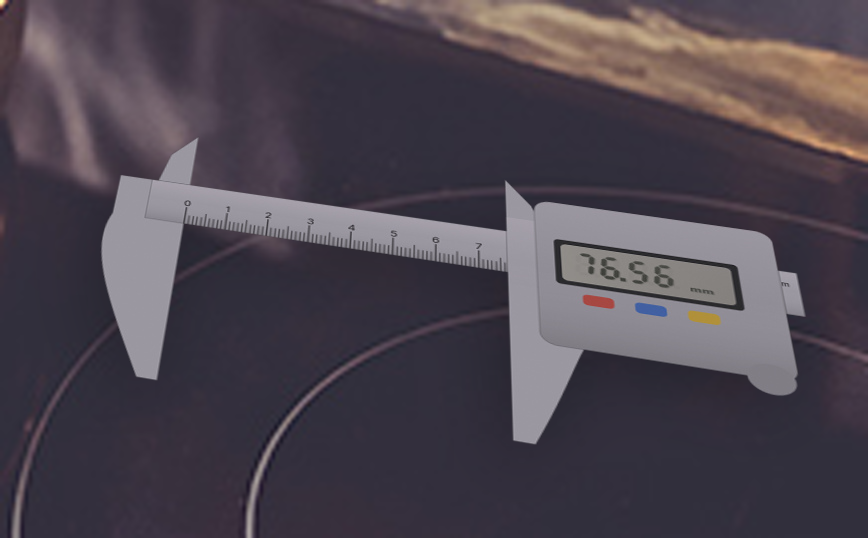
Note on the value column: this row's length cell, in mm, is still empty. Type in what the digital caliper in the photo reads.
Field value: 76.56 mm
